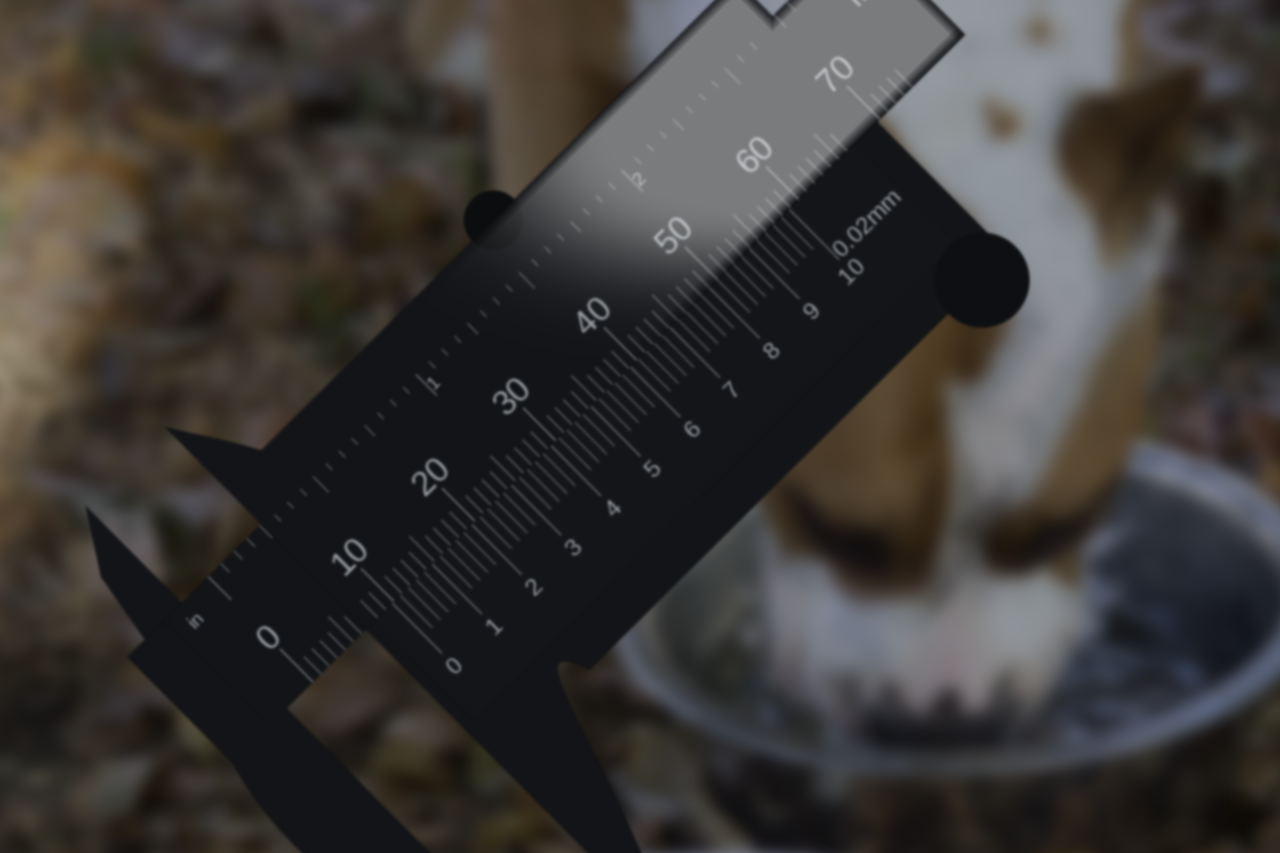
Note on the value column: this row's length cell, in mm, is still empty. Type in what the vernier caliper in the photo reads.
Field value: 9.8 mm
